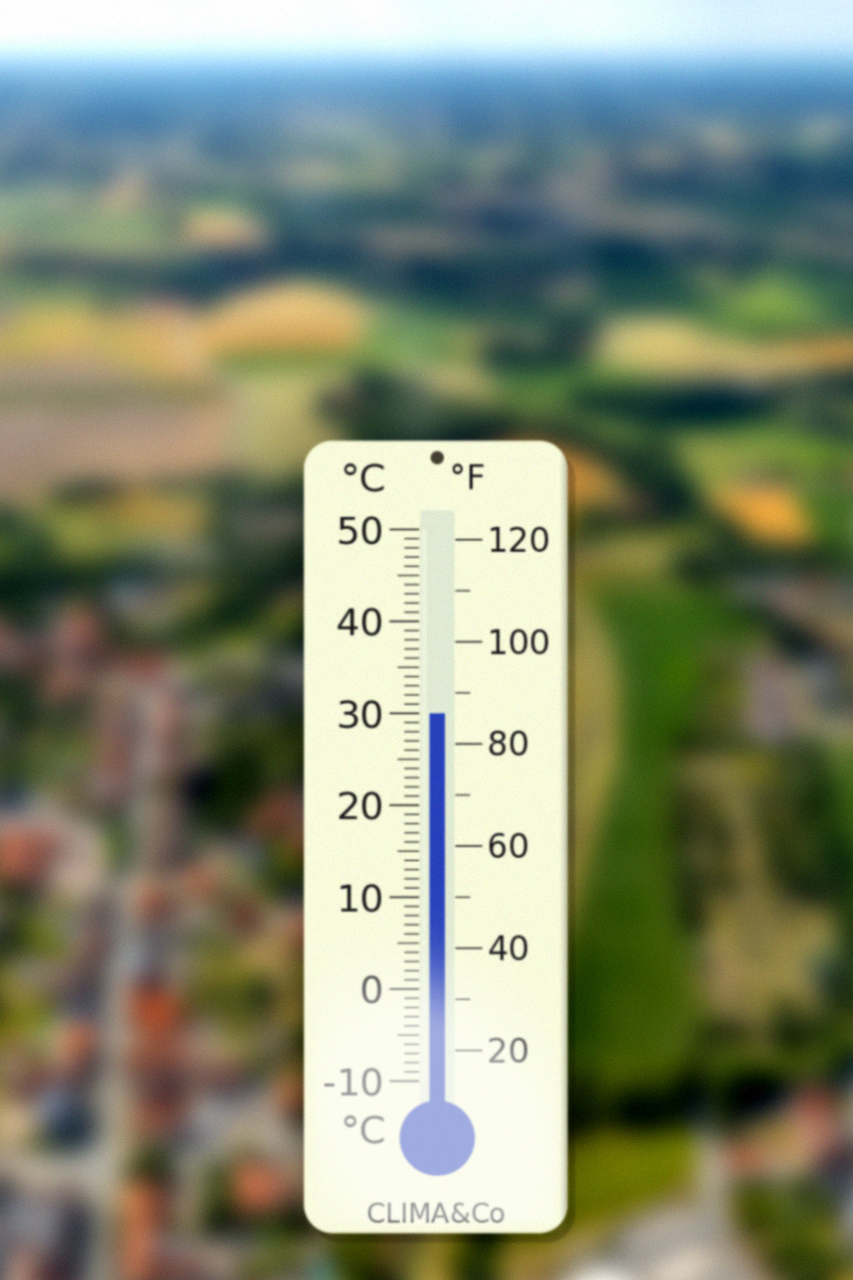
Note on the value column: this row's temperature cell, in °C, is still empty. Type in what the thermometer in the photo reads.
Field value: 30 °C
